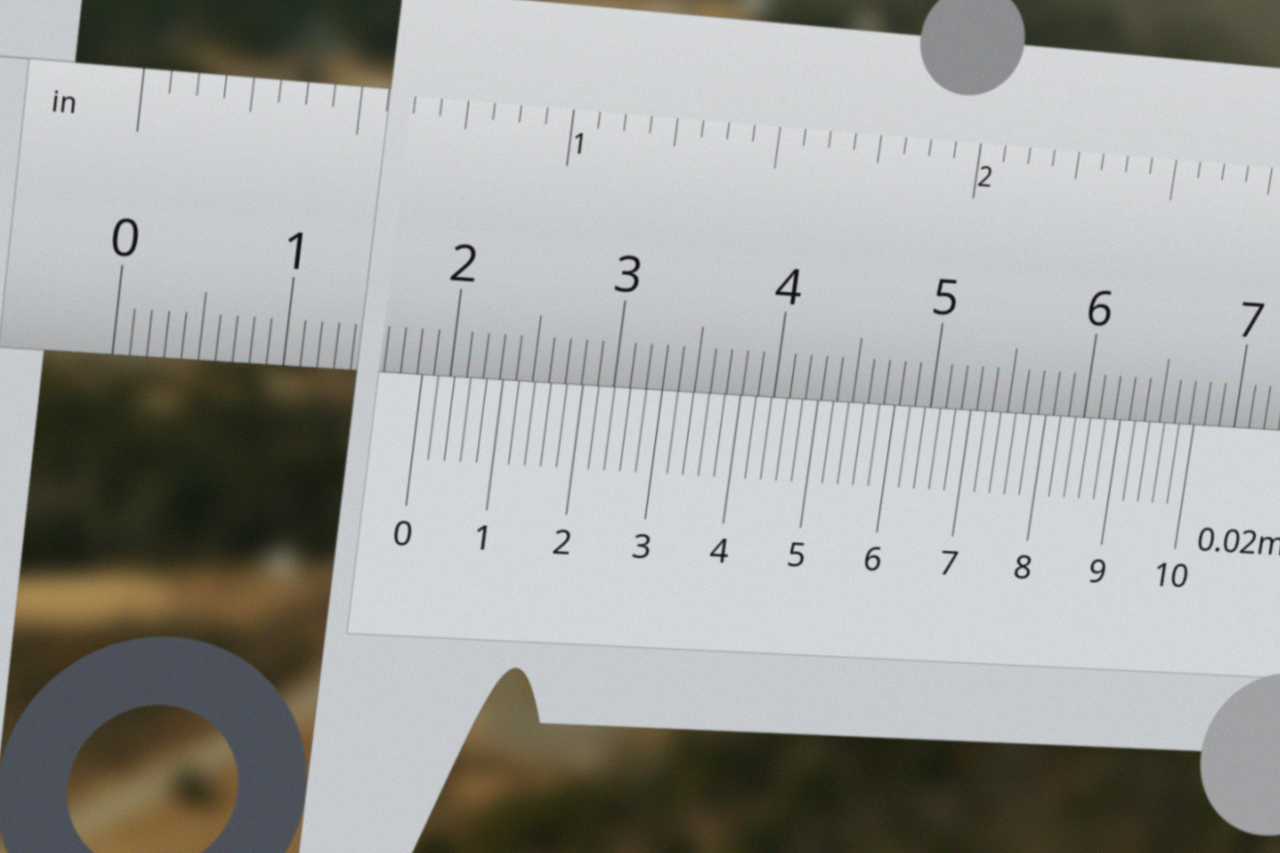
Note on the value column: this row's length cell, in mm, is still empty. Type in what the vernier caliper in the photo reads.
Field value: 18.3 mm
